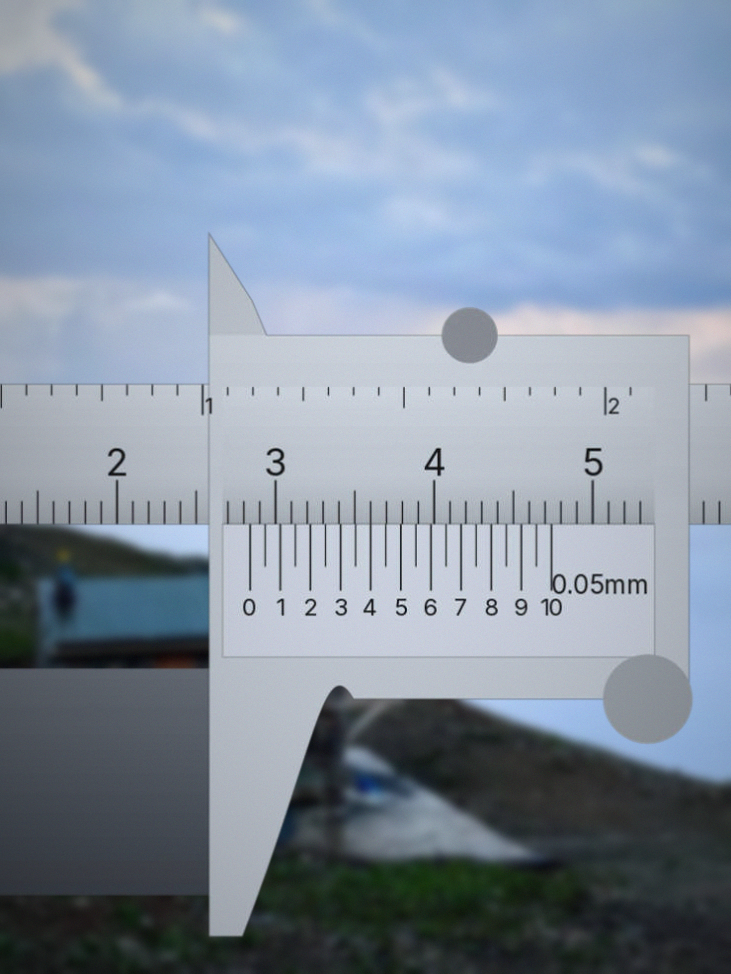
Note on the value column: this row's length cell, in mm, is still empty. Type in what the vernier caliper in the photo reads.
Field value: 28.4 mm
